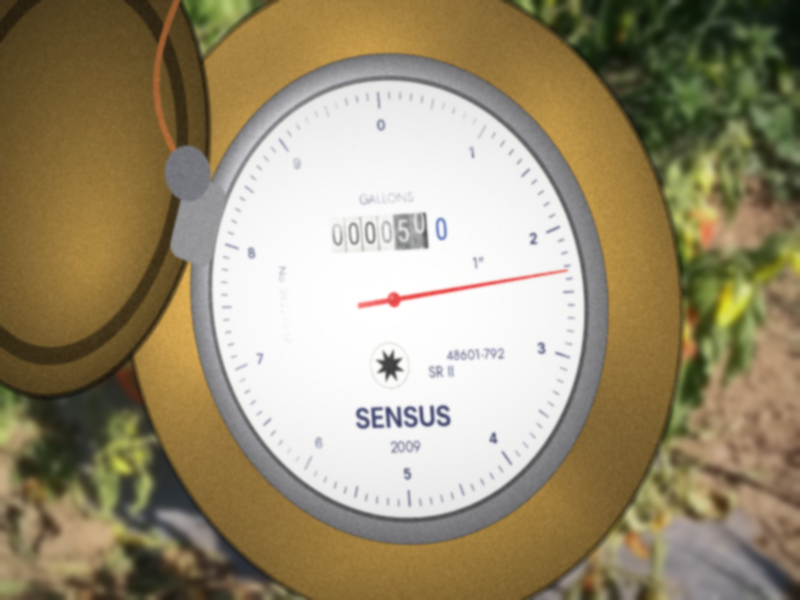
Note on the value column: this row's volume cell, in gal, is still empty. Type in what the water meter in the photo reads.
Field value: 502.3 gal
